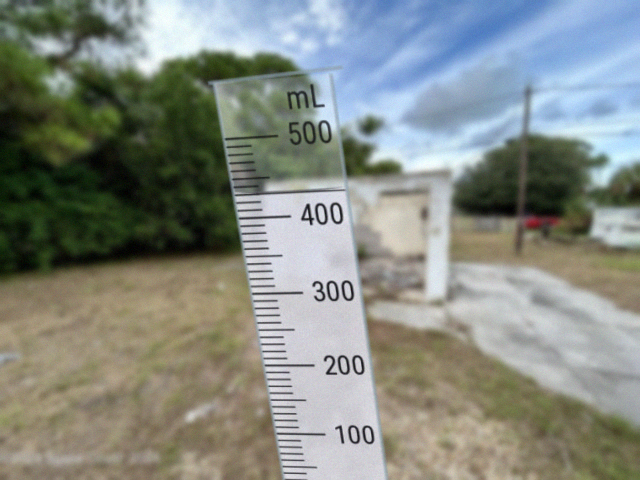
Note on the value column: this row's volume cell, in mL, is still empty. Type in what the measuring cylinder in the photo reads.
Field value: 430 mL
